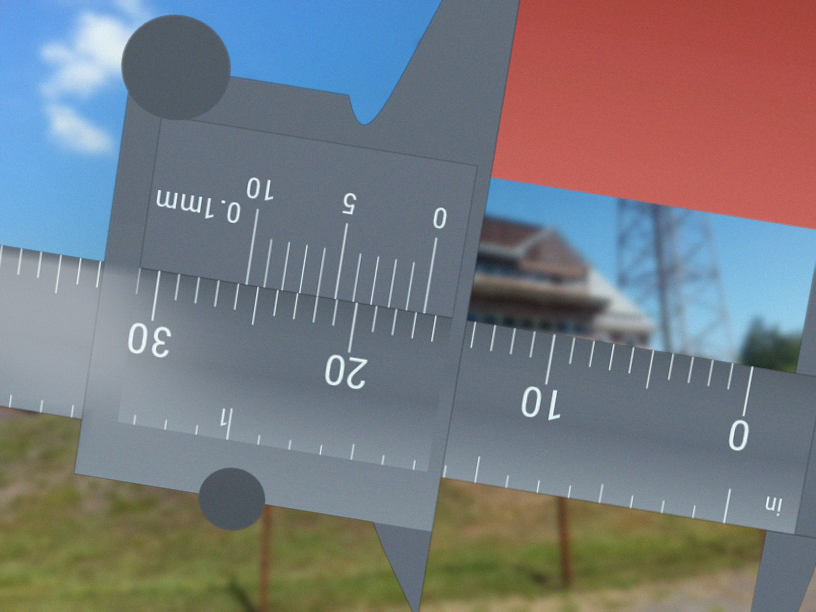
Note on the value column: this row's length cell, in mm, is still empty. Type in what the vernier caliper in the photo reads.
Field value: 16.6 mm
